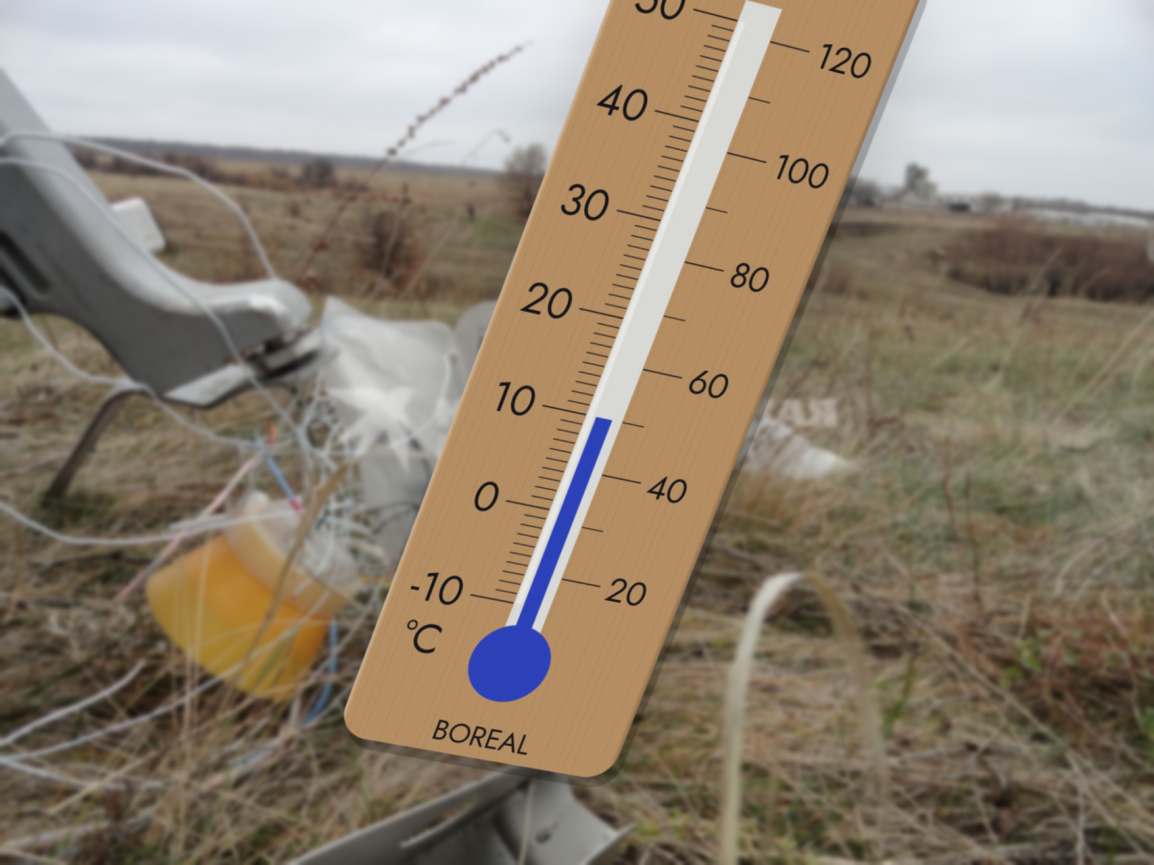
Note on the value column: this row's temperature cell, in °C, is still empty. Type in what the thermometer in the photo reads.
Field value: 10 °C
